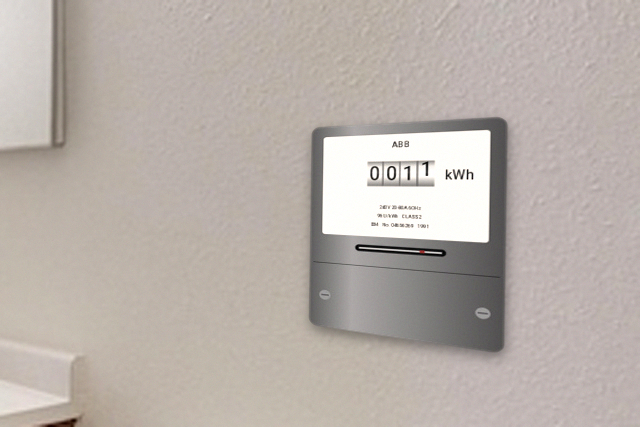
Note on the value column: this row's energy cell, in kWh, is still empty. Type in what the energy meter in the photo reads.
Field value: 11 kWh
